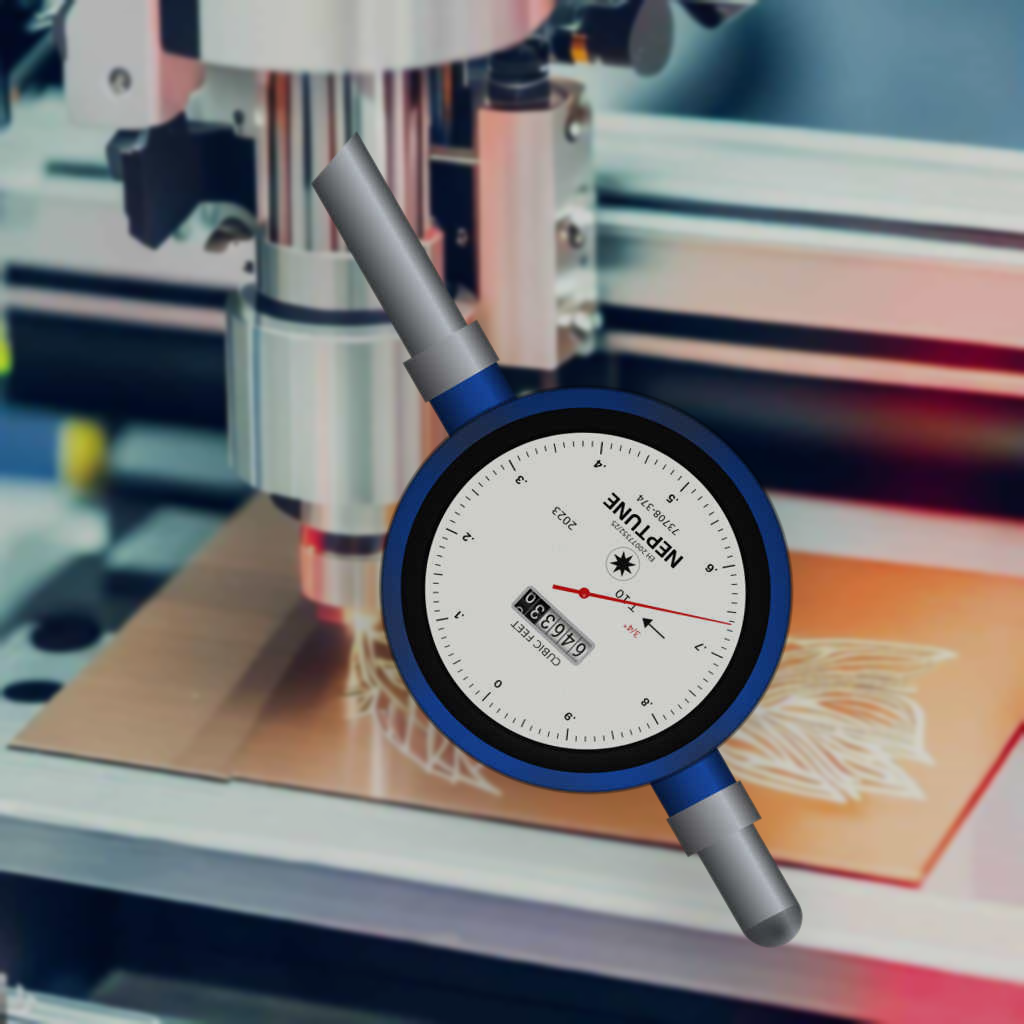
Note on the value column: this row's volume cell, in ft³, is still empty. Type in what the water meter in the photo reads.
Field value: 646338.66 ft³
